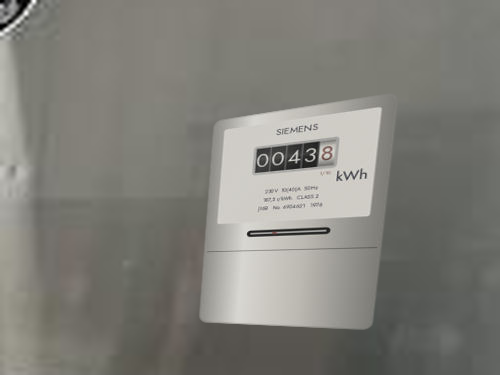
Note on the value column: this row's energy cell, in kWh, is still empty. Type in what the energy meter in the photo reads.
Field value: 43.8 kWh
